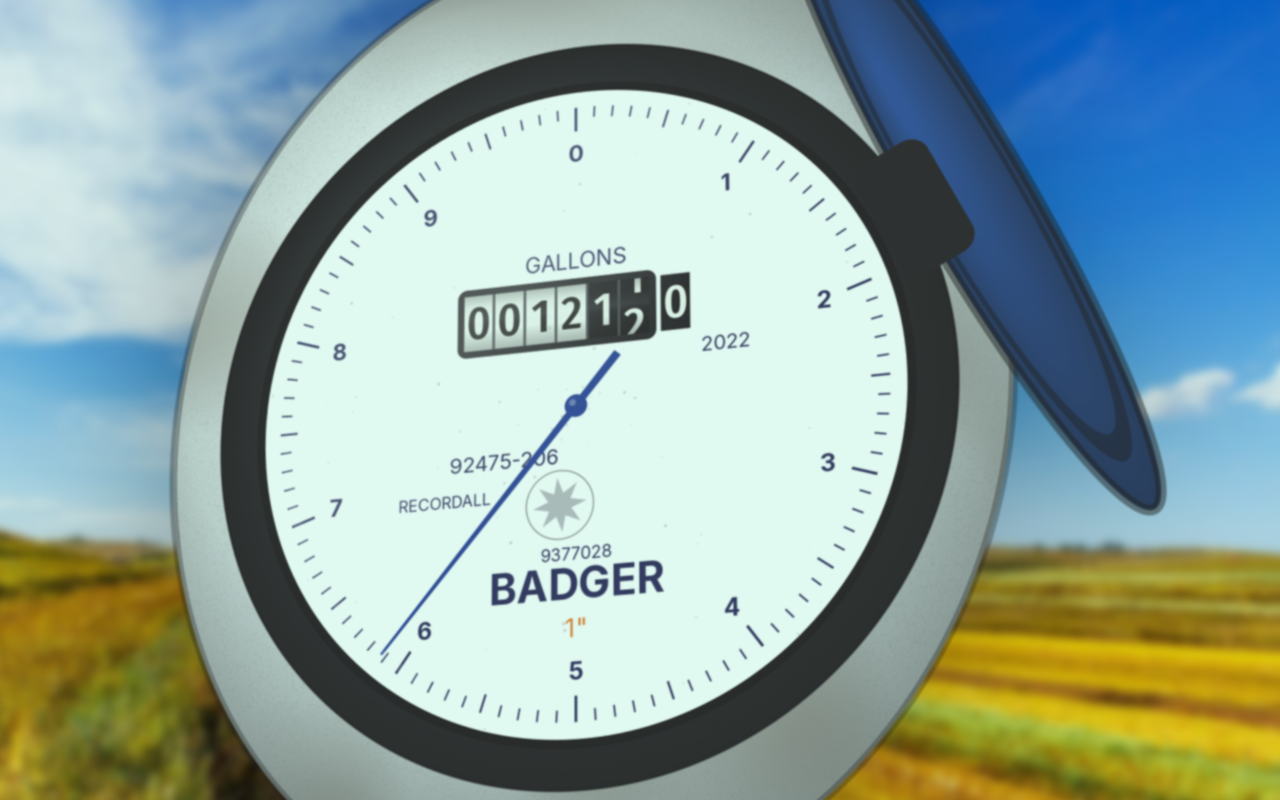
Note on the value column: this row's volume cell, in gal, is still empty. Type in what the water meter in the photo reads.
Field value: 12116.1 gal
